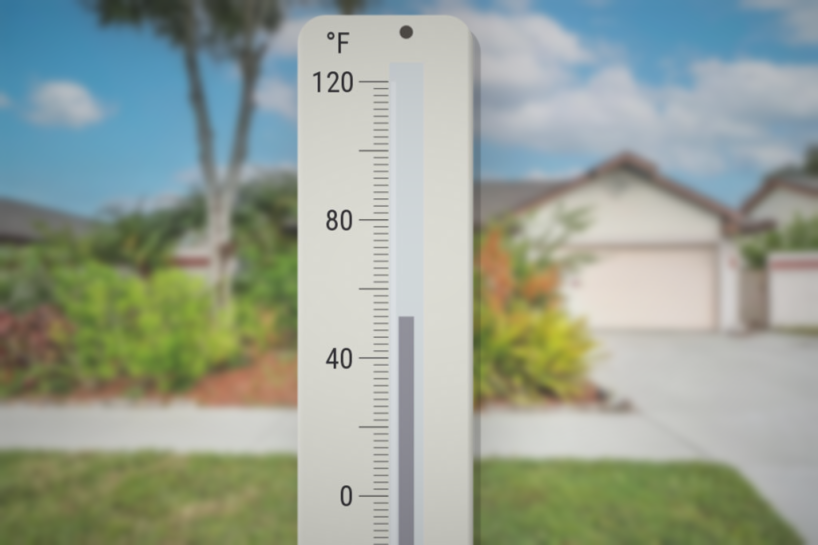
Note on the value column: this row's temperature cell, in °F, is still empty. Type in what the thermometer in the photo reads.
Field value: 52 °F
